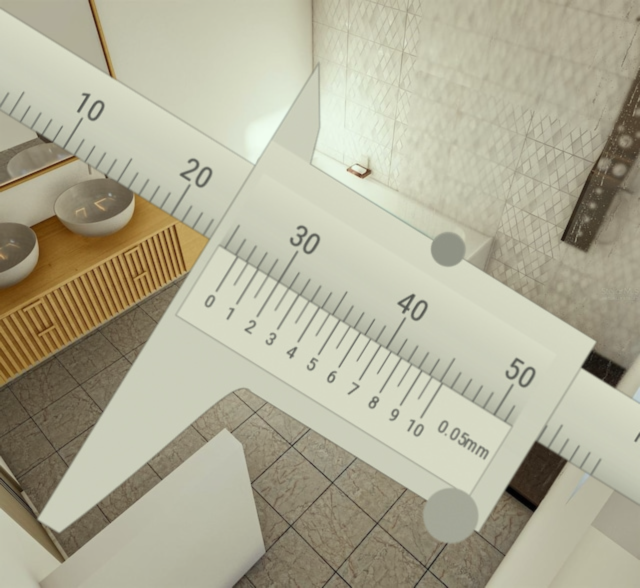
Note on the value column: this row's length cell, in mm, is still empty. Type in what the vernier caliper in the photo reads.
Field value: 26.2 mm
